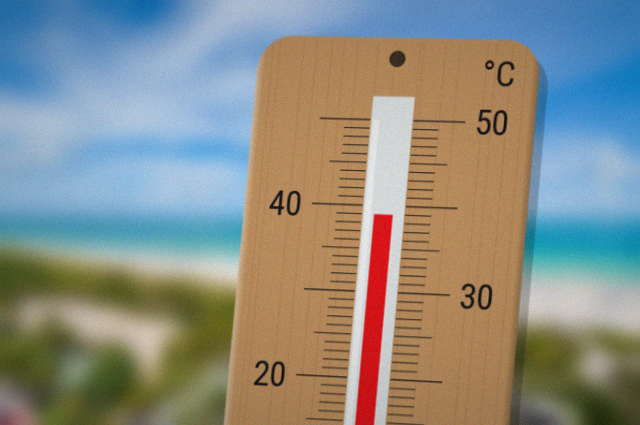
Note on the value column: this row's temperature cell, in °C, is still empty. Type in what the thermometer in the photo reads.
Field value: 39 °C
